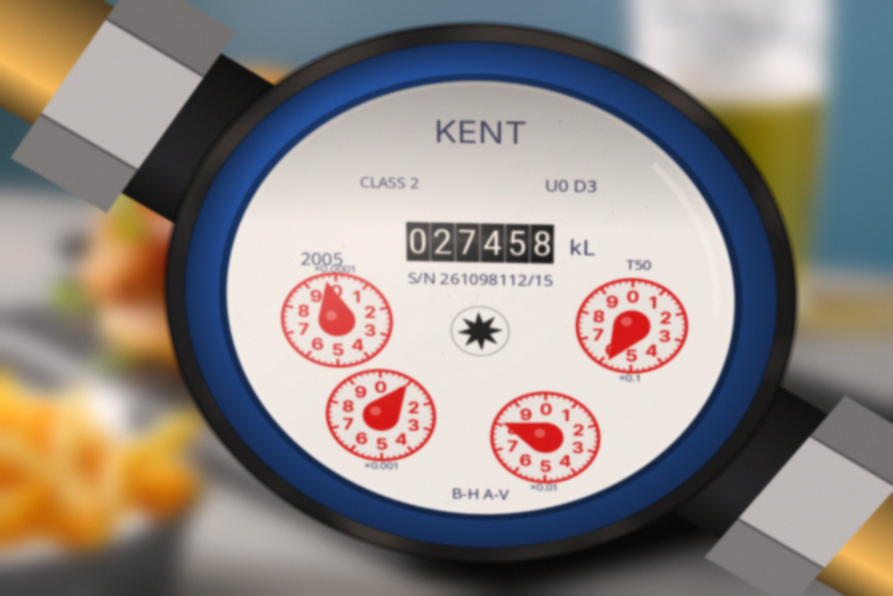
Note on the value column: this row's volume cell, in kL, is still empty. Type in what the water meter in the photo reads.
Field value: 27458.5809 kL
